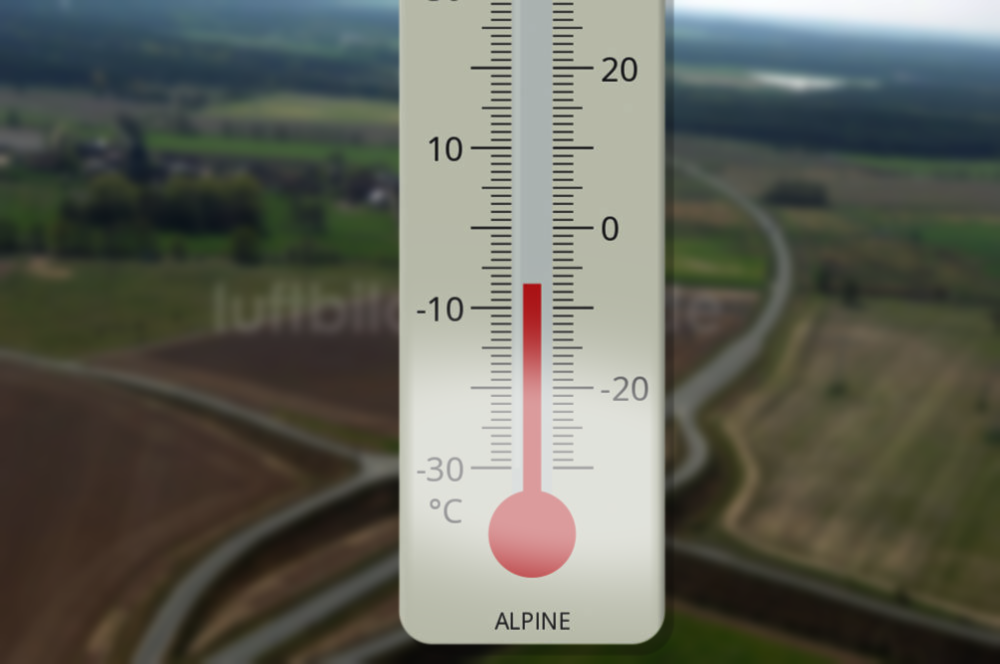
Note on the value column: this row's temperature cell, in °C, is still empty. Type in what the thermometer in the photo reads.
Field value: -7 °C
